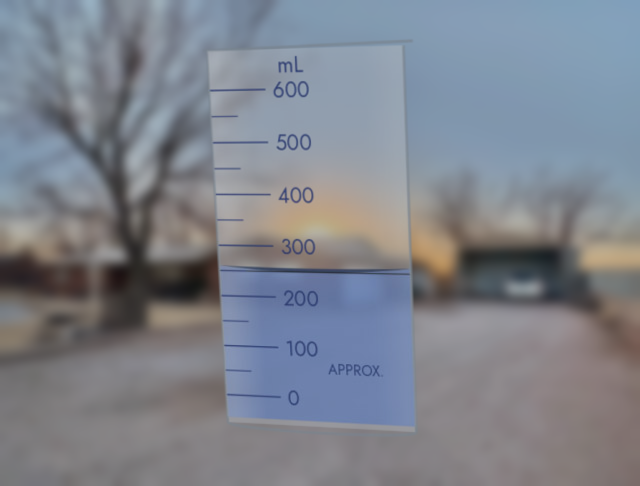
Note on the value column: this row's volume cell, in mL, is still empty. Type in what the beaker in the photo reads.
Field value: 250 mL
